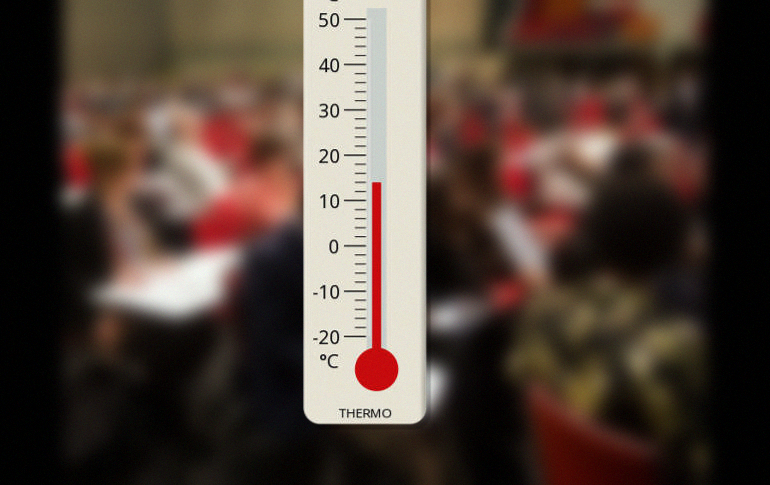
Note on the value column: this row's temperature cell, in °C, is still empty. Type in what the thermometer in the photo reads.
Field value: 14 °C
